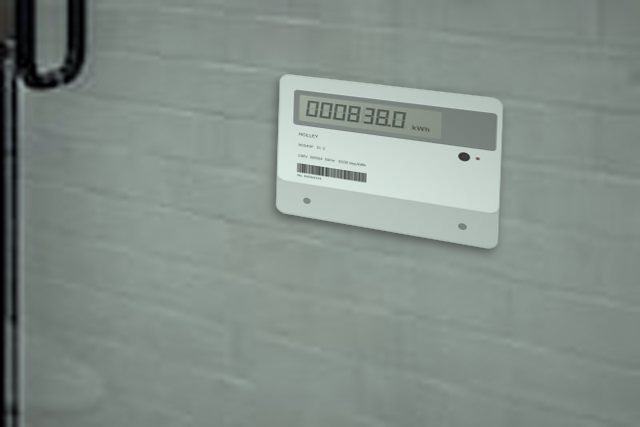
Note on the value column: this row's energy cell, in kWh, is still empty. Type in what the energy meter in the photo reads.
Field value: 838.0 kWh
